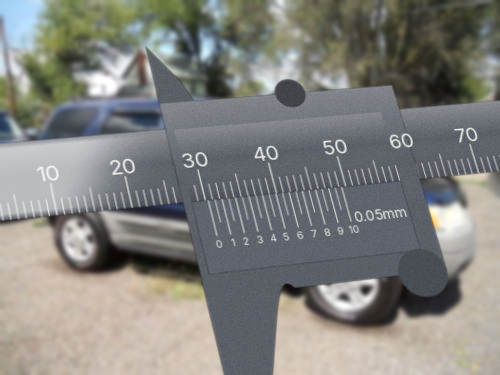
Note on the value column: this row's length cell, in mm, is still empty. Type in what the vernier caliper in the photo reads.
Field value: 30.4 mm
